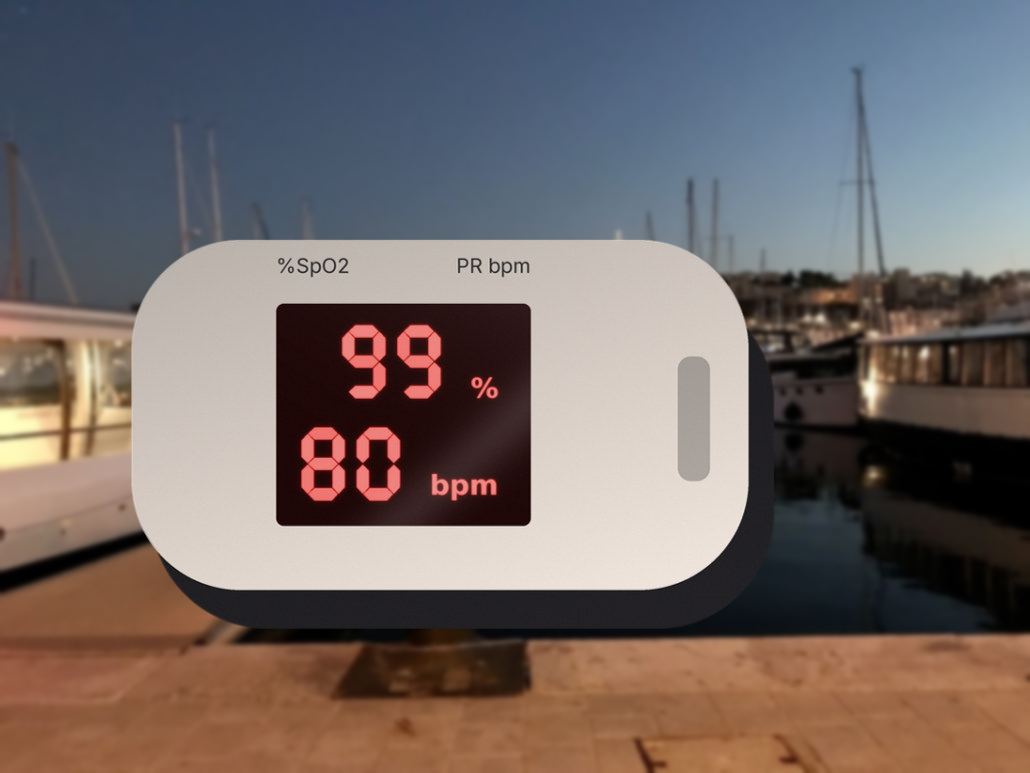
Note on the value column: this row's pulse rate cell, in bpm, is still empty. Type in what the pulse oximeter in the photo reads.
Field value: 80 bpm
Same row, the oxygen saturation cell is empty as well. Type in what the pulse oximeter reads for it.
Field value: 99 %
